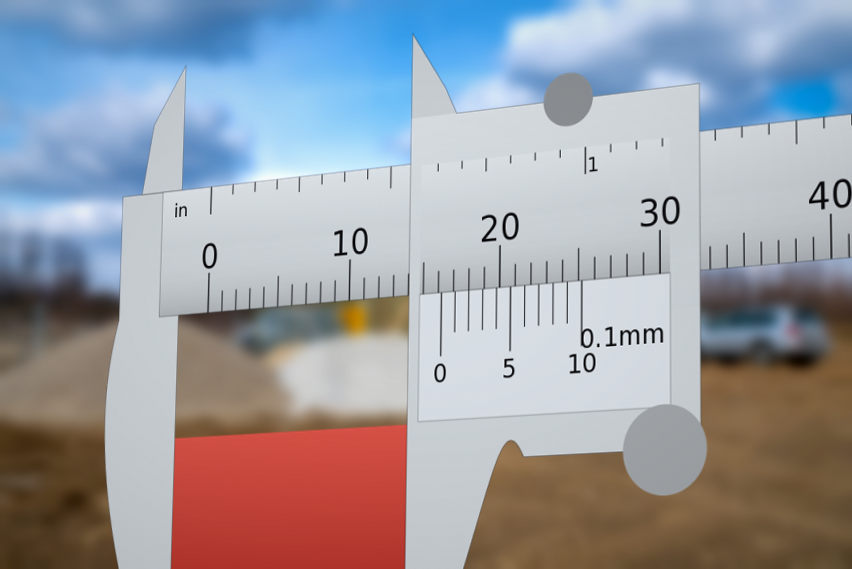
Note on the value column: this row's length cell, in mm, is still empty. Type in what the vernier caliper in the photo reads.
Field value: 16.2 mm
